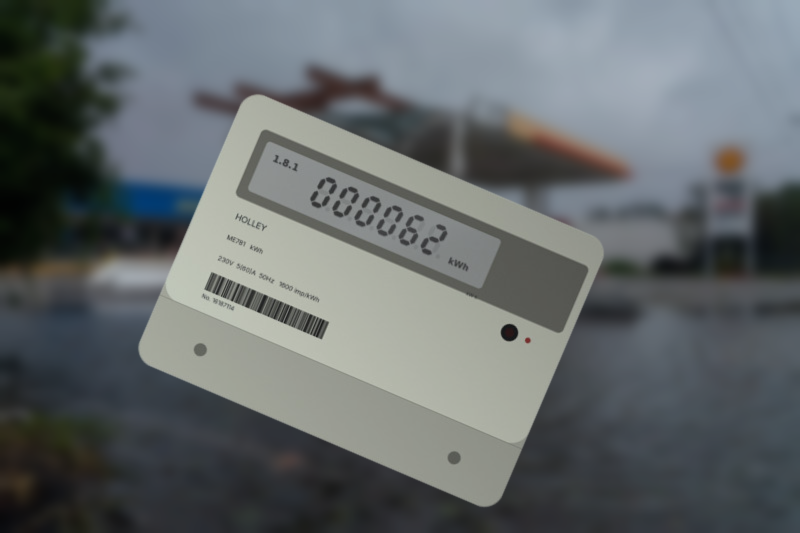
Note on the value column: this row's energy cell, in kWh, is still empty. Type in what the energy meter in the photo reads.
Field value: 62 kWh
